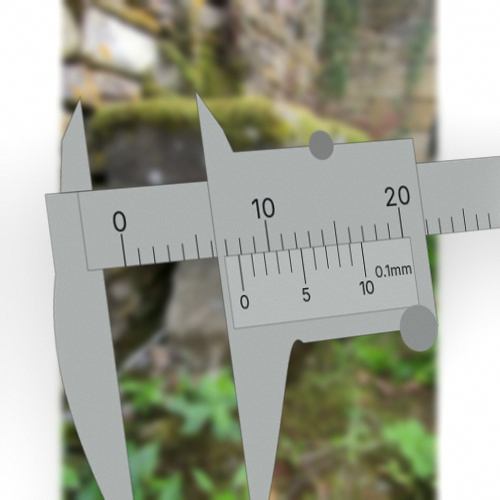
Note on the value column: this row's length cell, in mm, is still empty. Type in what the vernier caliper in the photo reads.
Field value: 7.8 mm
